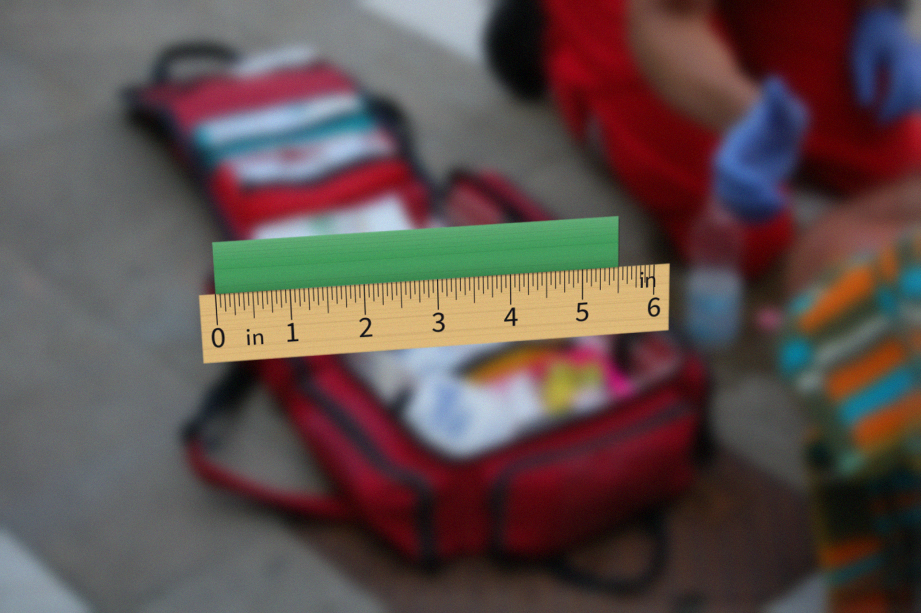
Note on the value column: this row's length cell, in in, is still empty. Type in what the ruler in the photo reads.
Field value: 5.5 in
